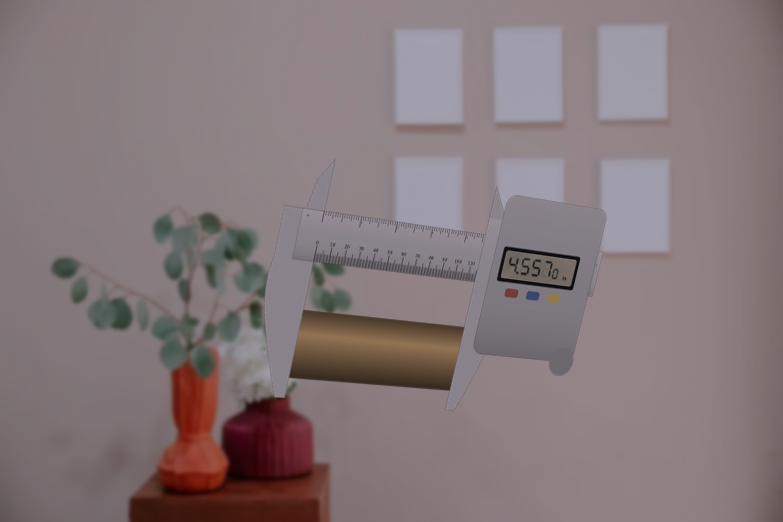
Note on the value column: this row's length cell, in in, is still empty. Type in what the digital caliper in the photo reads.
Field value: 4.5570 in
